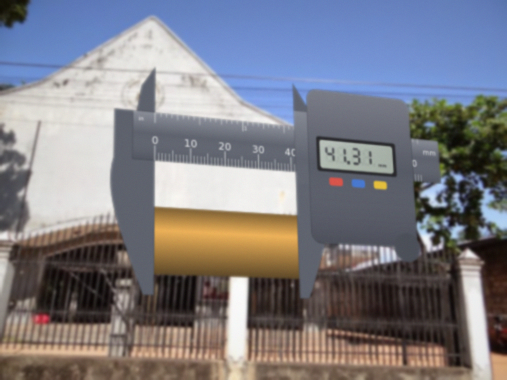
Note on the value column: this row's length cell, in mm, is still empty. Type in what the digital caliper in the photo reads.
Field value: 41.31 mm
